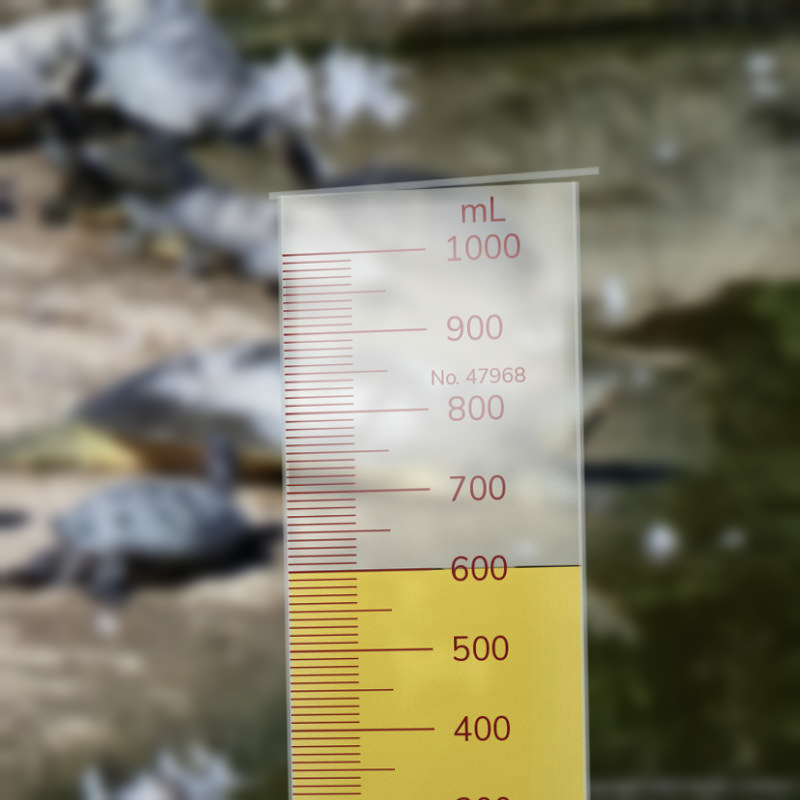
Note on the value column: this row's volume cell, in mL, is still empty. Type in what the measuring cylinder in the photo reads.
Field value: 600 mL
